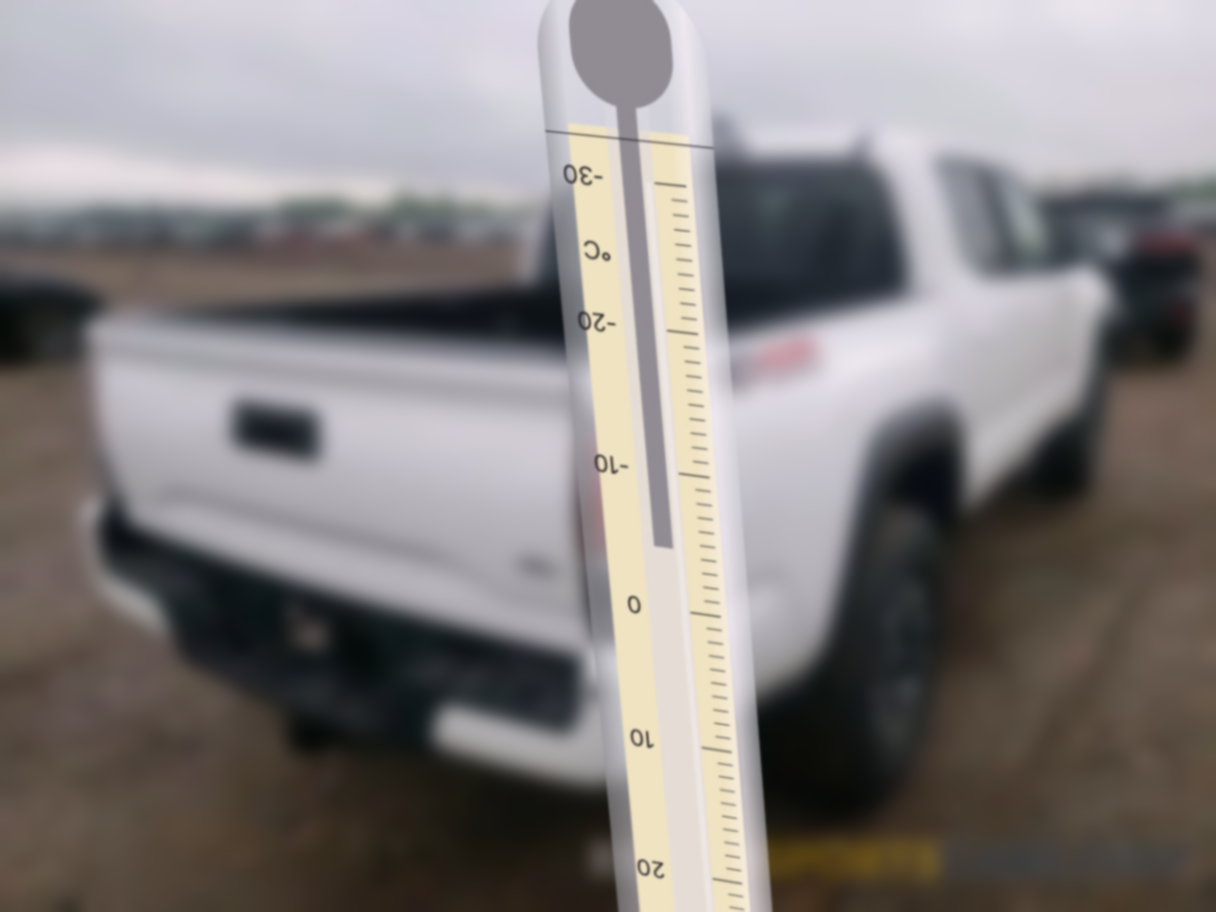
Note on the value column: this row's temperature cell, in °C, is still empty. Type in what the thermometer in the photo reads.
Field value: -4.5 °C
